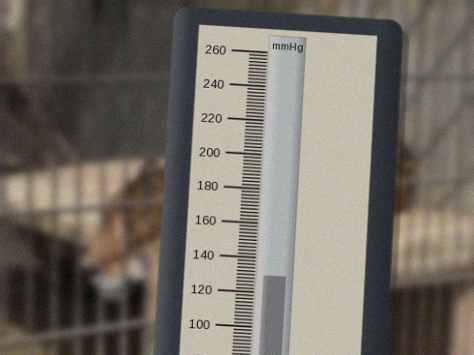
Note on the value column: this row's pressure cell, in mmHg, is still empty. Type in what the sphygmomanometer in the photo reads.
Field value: 130 mmHg
